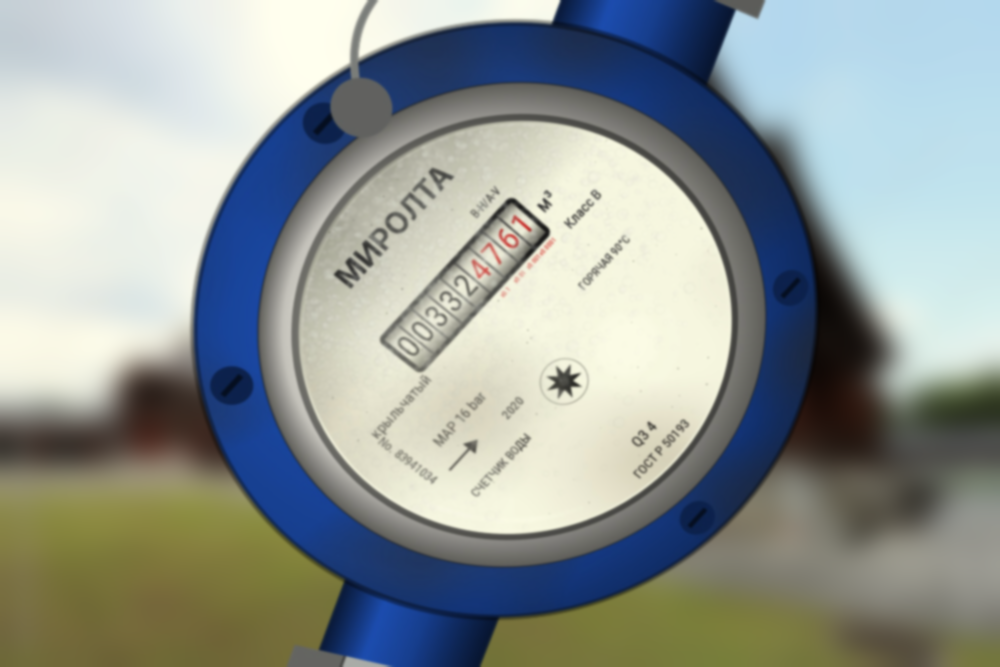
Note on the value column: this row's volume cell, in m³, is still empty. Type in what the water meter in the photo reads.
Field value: 332.4761 m³
